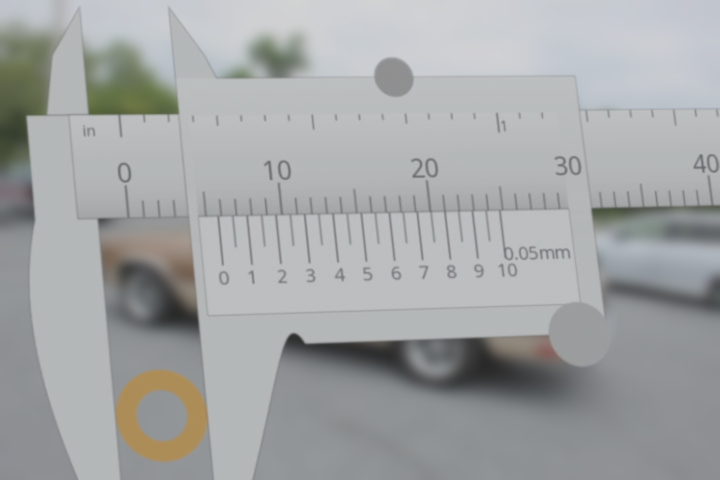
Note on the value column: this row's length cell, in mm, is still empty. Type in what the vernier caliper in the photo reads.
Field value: 5.8 mm
